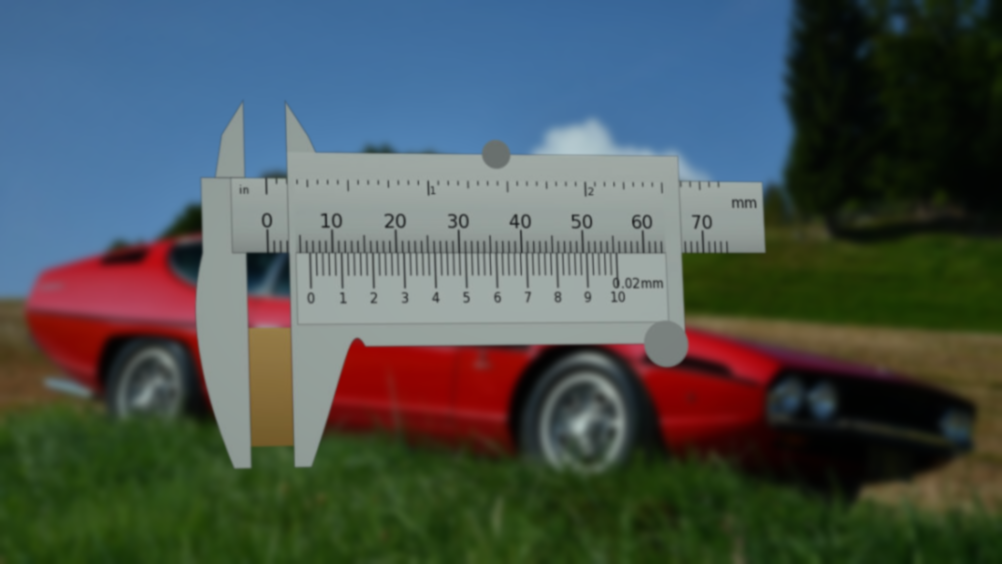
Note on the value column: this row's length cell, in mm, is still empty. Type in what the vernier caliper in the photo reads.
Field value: 6.5 mm
